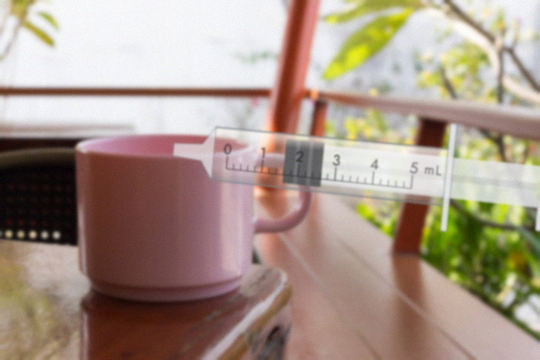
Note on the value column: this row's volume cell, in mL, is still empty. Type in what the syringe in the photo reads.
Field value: 1.6 mL
